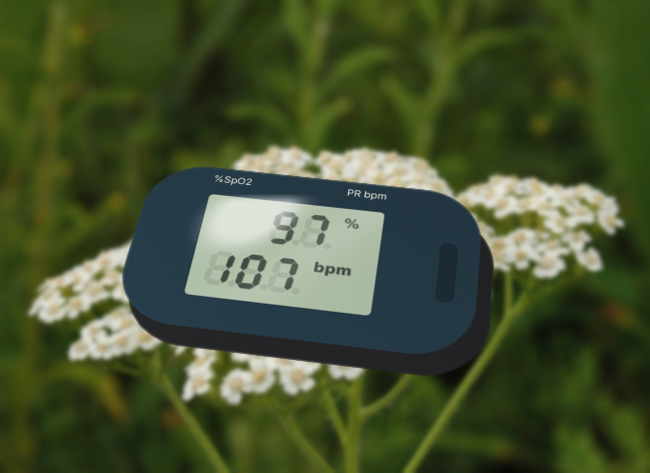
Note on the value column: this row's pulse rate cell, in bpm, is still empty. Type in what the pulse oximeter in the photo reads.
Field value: 107 bpm
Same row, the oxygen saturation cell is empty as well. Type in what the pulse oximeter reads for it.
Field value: 97 %
